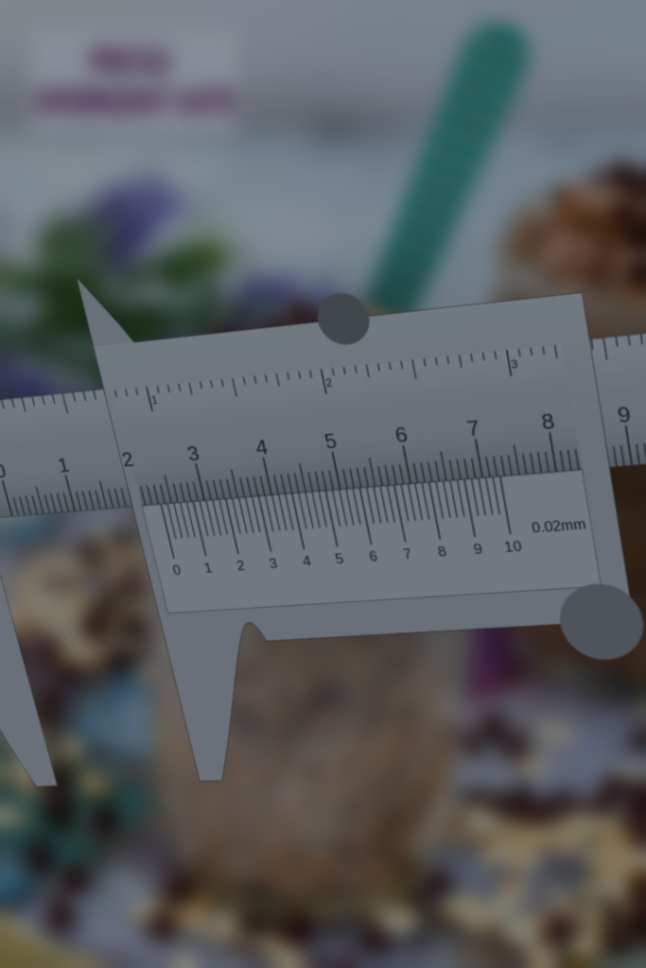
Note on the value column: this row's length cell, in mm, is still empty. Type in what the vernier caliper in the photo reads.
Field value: 23.4 mm
